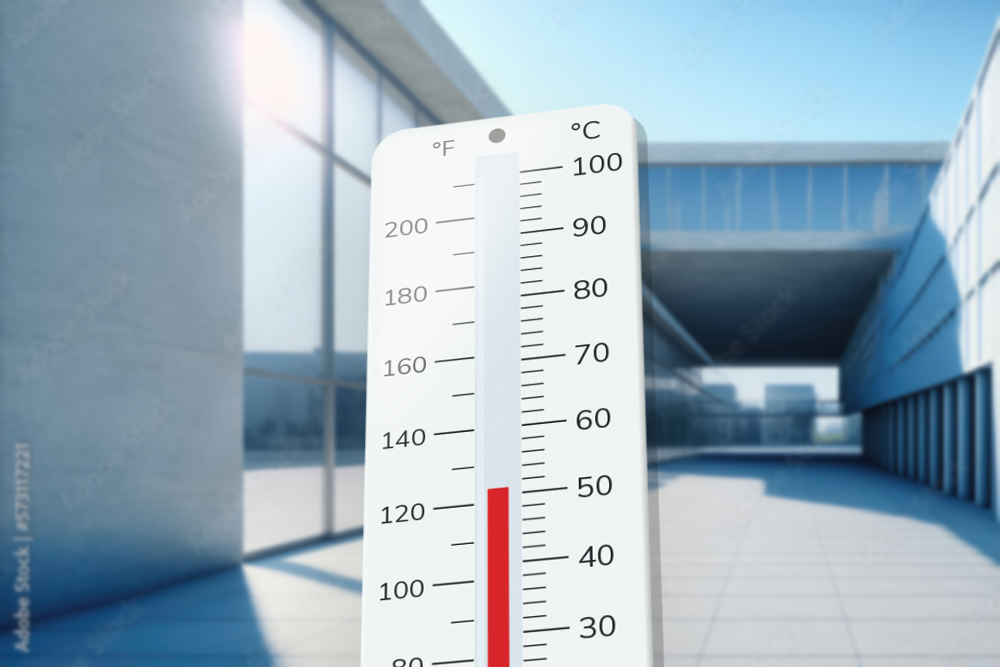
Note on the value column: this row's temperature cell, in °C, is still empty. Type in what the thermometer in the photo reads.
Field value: 51 °C
